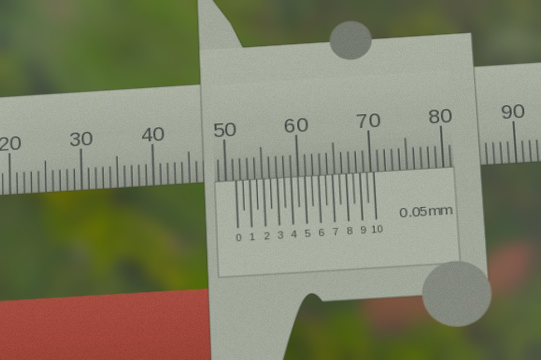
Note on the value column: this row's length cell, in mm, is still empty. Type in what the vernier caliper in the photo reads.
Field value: 51.4 mm
